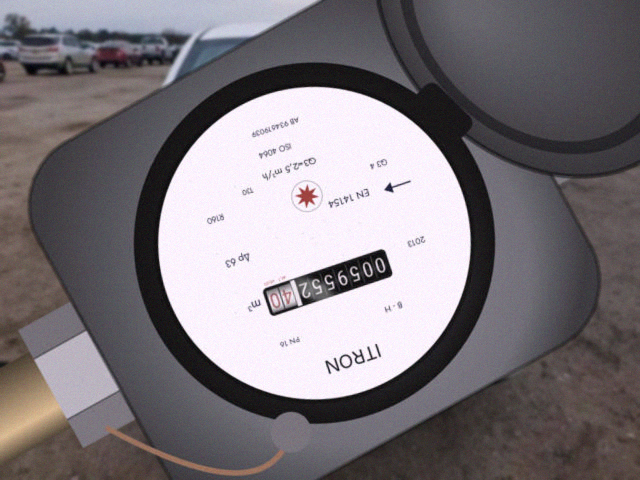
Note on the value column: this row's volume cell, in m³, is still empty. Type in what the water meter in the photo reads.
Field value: 59552.40 m³
